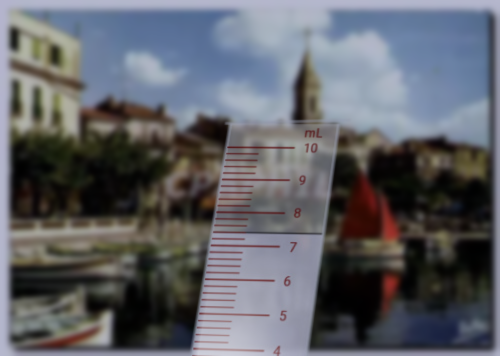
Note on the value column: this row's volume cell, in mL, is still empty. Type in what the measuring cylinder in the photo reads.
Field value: 7.4 mL
